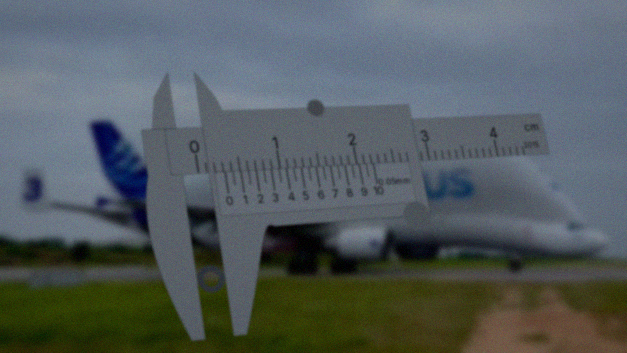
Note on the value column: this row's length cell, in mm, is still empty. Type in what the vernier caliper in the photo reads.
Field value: 3.2 mm
